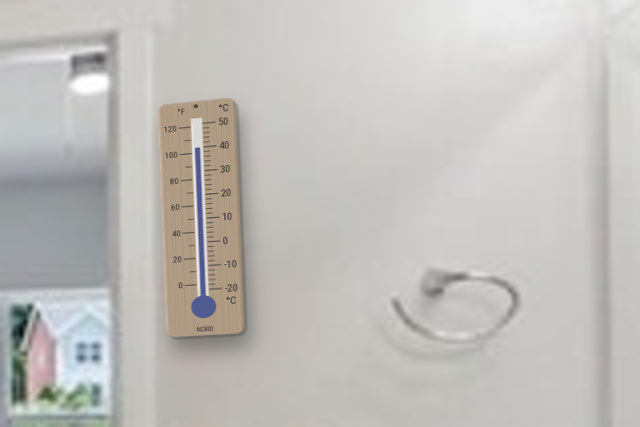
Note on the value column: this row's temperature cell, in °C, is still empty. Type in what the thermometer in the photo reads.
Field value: 40 °C
